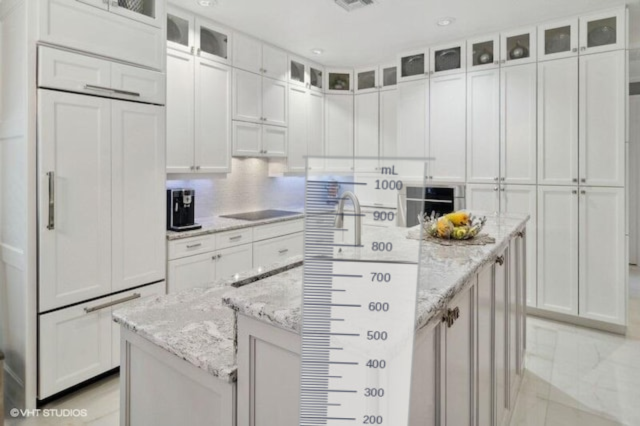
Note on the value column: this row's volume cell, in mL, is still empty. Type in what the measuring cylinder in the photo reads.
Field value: 750 mL
